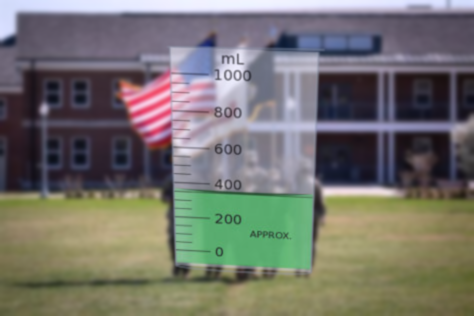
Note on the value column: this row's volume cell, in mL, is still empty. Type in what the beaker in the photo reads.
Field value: 350 mL
